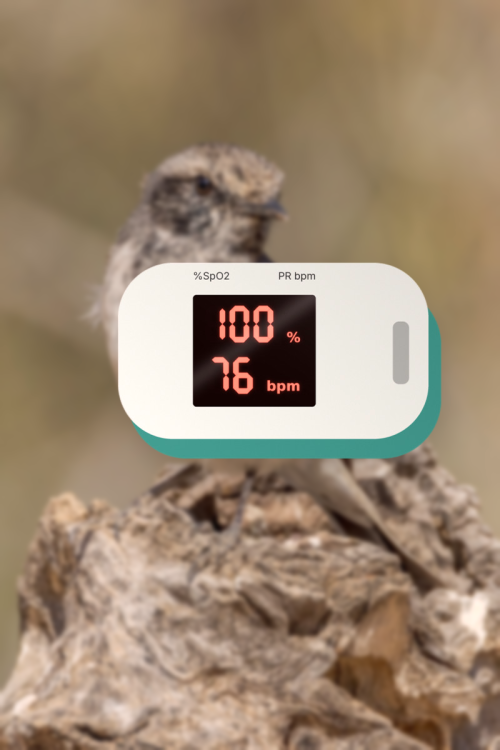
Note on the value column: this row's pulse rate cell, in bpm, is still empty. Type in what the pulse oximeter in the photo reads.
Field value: 76 bpm
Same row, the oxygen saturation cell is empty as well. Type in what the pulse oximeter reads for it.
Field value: 100 %
